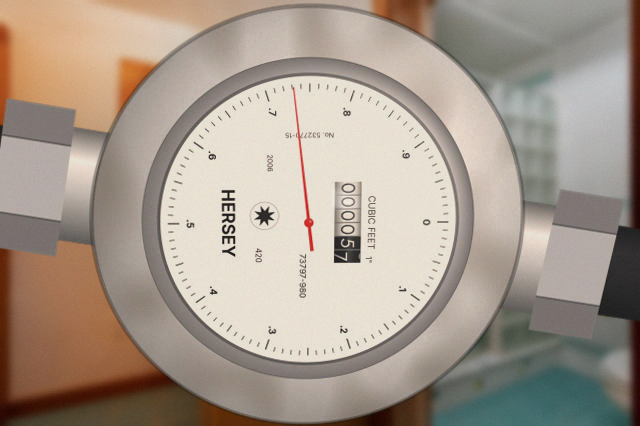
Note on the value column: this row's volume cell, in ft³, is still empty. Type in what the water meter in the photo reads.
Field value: 56.73 ft³
